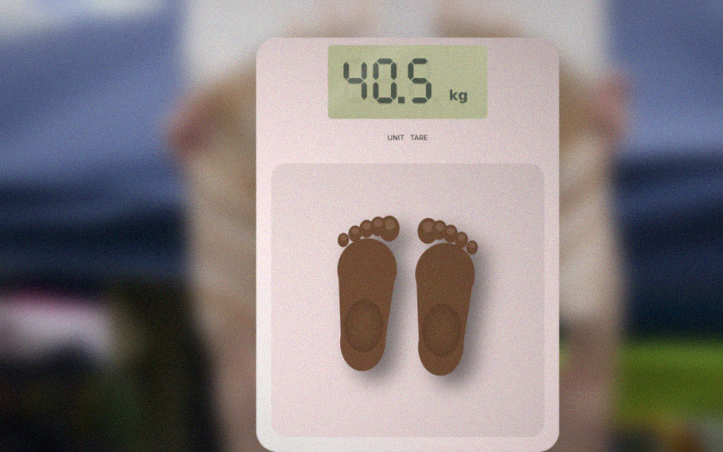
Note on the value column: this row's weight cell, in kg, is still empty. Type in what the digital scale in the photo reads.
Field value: 40.5 kg
